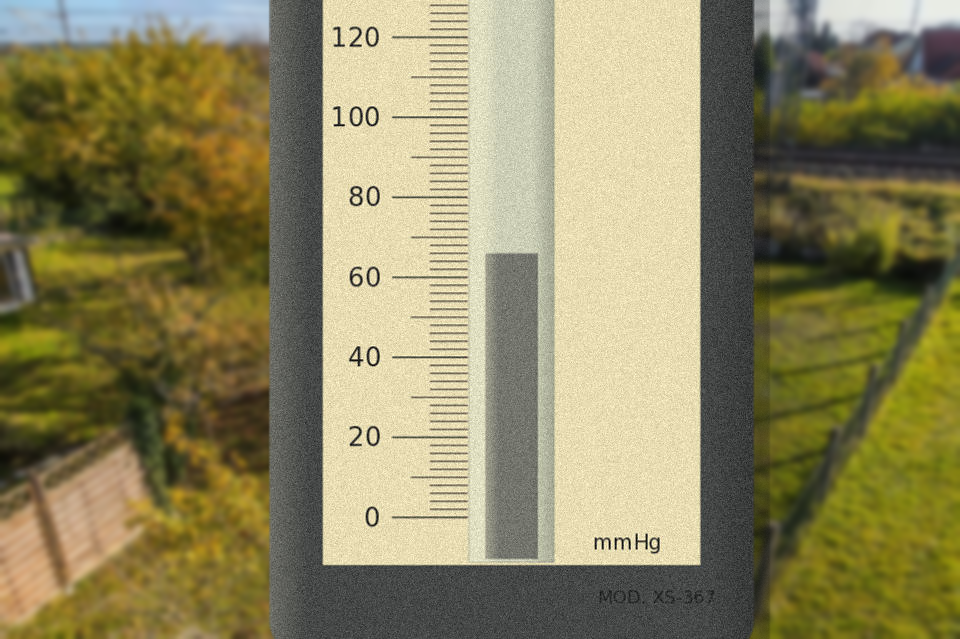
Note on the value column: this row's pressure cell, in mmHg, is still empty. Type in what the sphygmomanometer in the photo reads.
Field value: 66 mmHg
